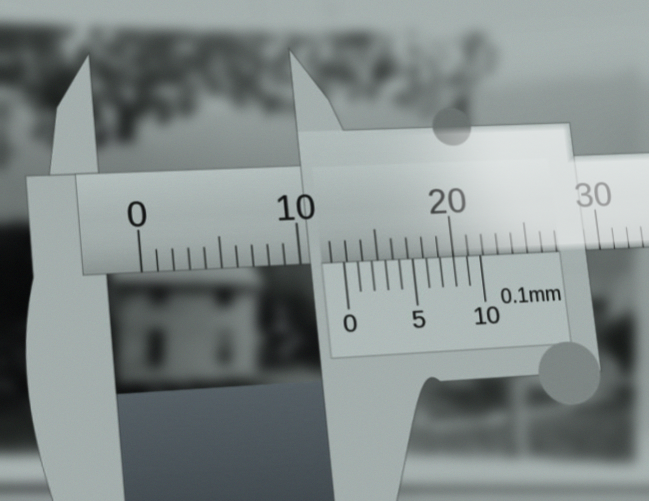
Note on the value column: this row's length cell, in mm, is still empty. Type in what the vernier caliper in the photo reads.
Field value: 12.8 mm
